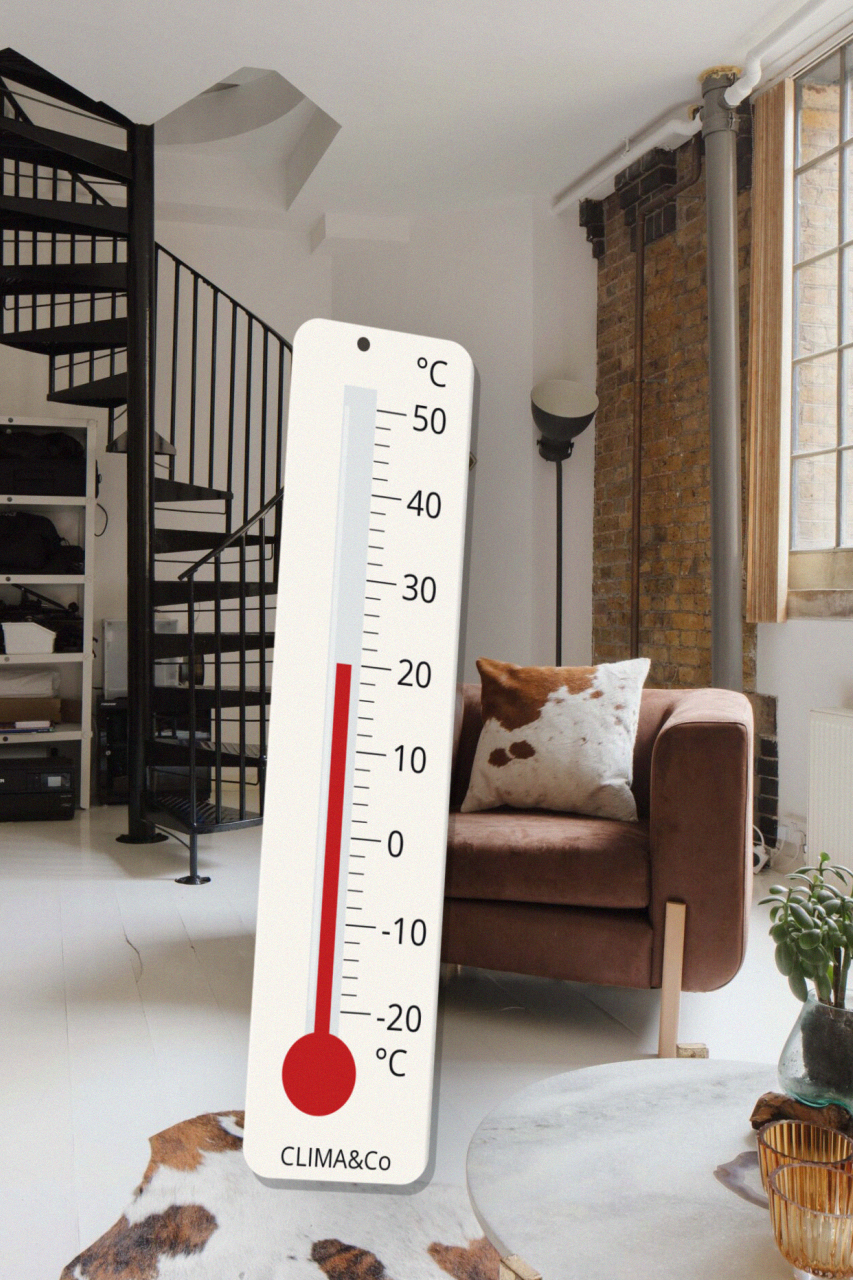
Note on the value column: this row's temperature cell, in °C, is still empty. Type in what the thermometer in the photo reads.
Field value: 20 °C
